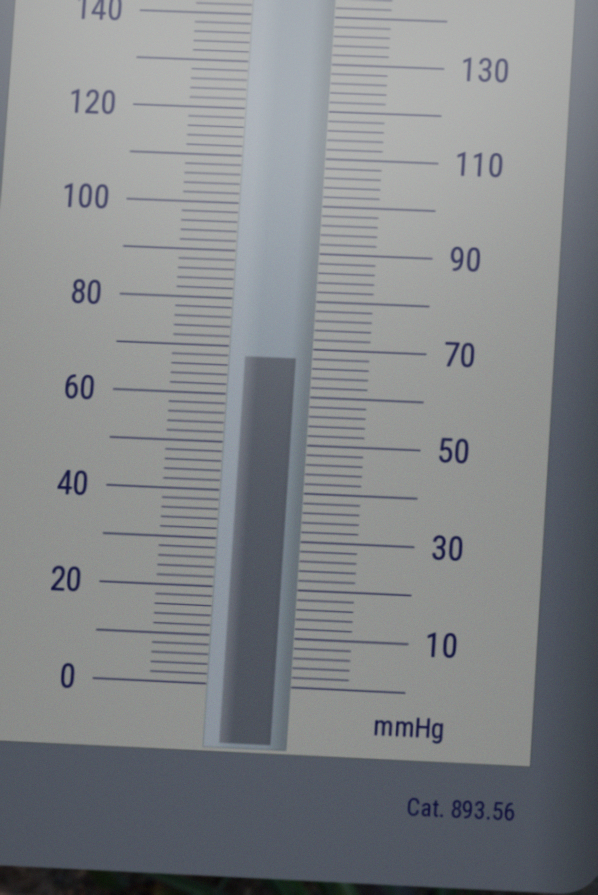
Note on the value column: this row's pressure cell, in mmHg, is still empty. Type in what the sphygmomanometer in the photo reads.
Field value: 68 mmHg
